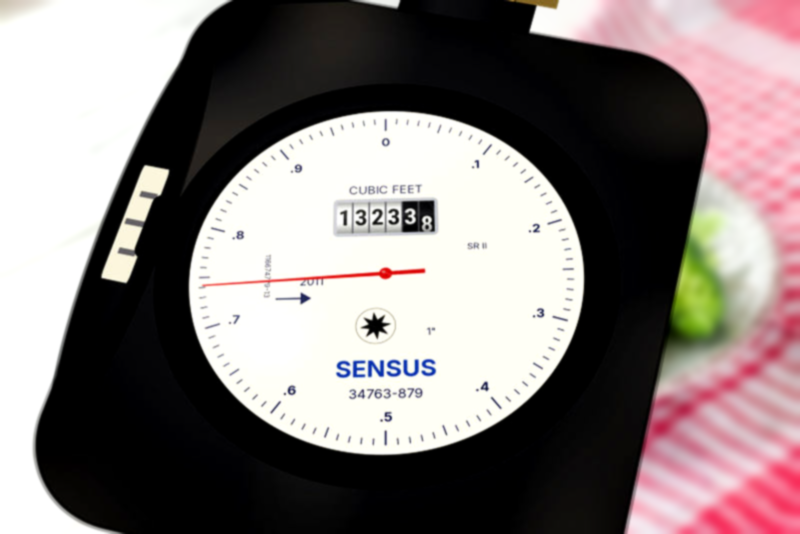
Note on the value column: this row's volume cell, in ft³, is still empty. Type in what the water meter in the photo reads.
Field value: 132337.74 ft³
